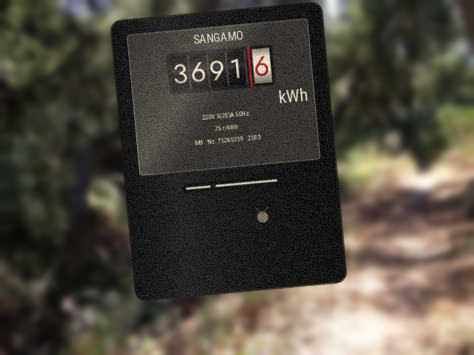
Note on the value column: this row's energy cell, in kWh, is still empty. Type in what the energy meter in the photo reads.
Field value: 3691.6 kWh
